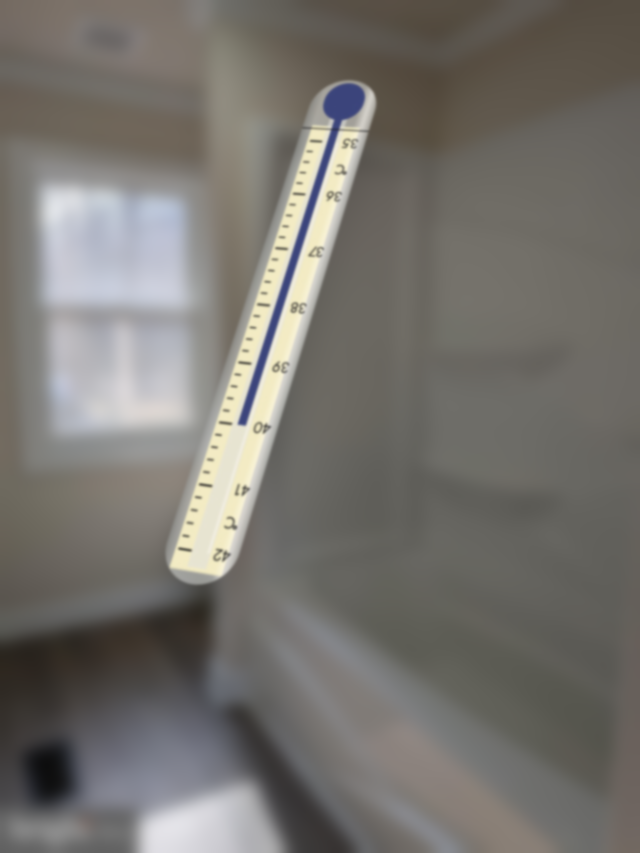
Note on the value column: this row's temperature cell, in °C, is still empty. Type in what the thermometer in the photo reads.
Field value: 40 °C
